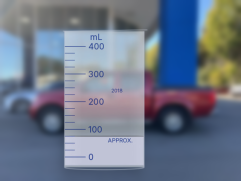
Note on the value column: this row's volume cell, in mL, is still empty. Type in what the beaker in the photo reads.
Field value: 75 mL
